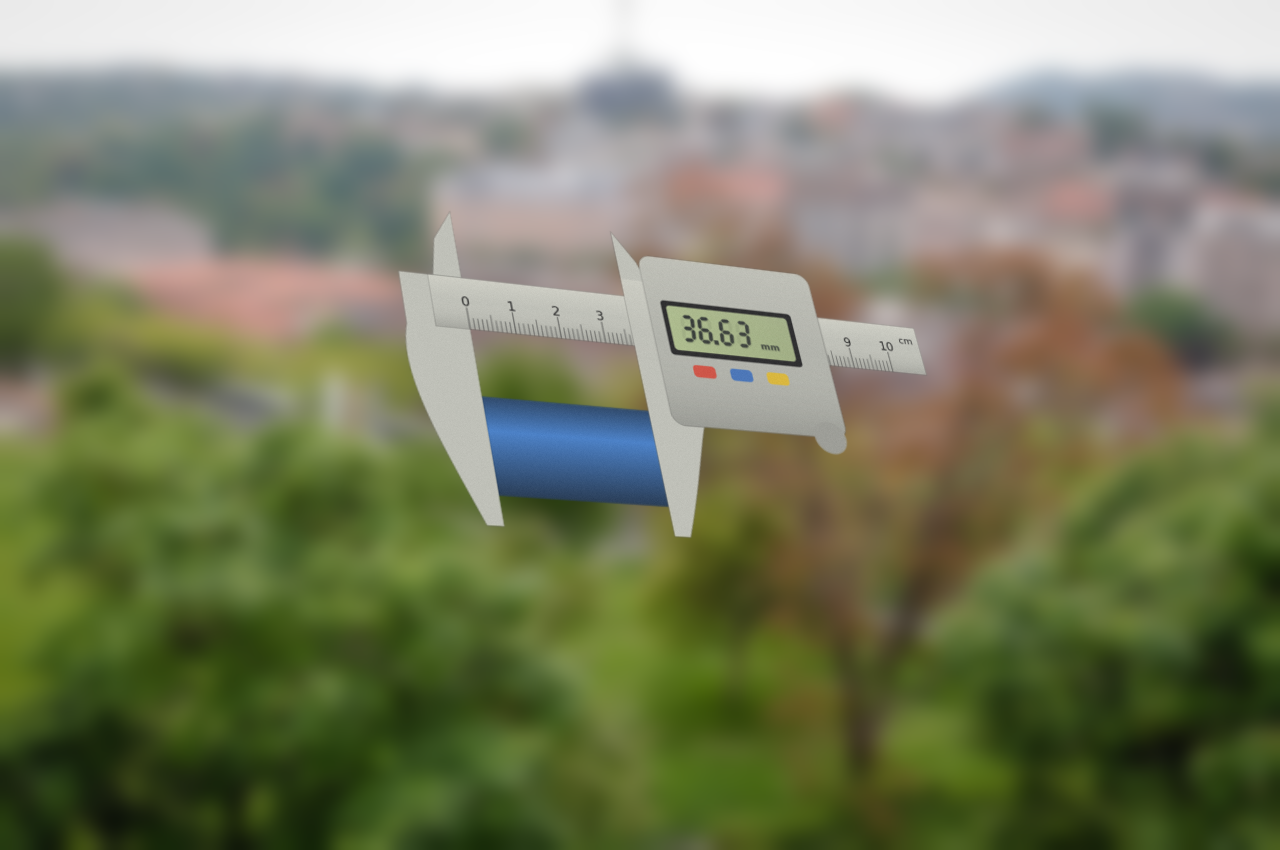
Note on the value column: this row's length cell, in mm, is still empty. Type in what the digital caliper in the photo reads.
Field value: 36.63 mm
